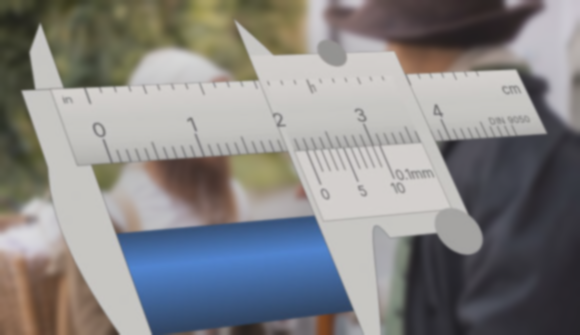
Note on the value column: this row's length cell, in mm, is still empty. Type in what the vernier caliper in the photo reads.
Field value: 21.8 mm
